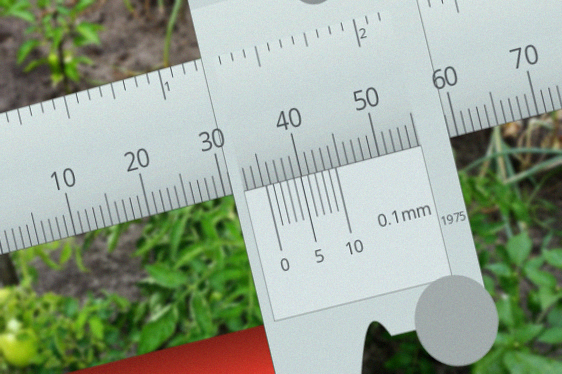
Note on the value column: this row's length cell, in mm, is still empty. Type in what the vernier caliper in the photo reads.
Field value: 35.4 mm
